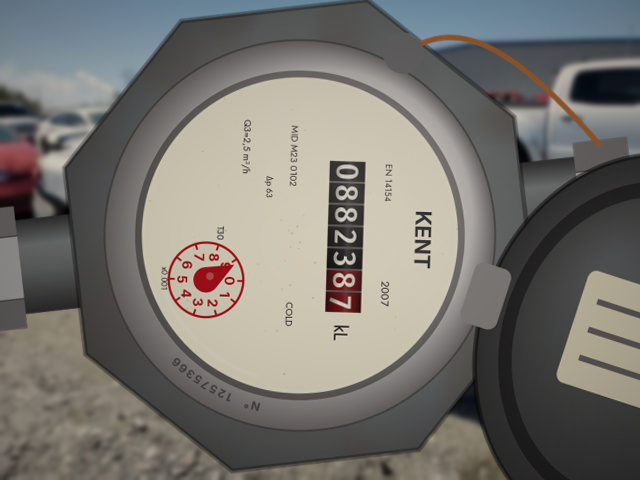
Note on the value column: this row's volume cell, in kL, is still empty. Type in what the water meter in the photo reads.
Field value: 8823.869 kL
